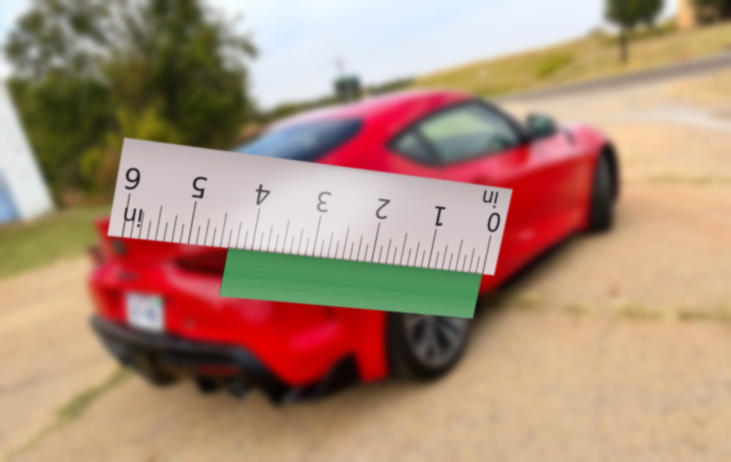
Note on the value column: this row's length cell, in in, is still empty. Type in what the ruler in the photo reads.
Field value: 4.375 in
